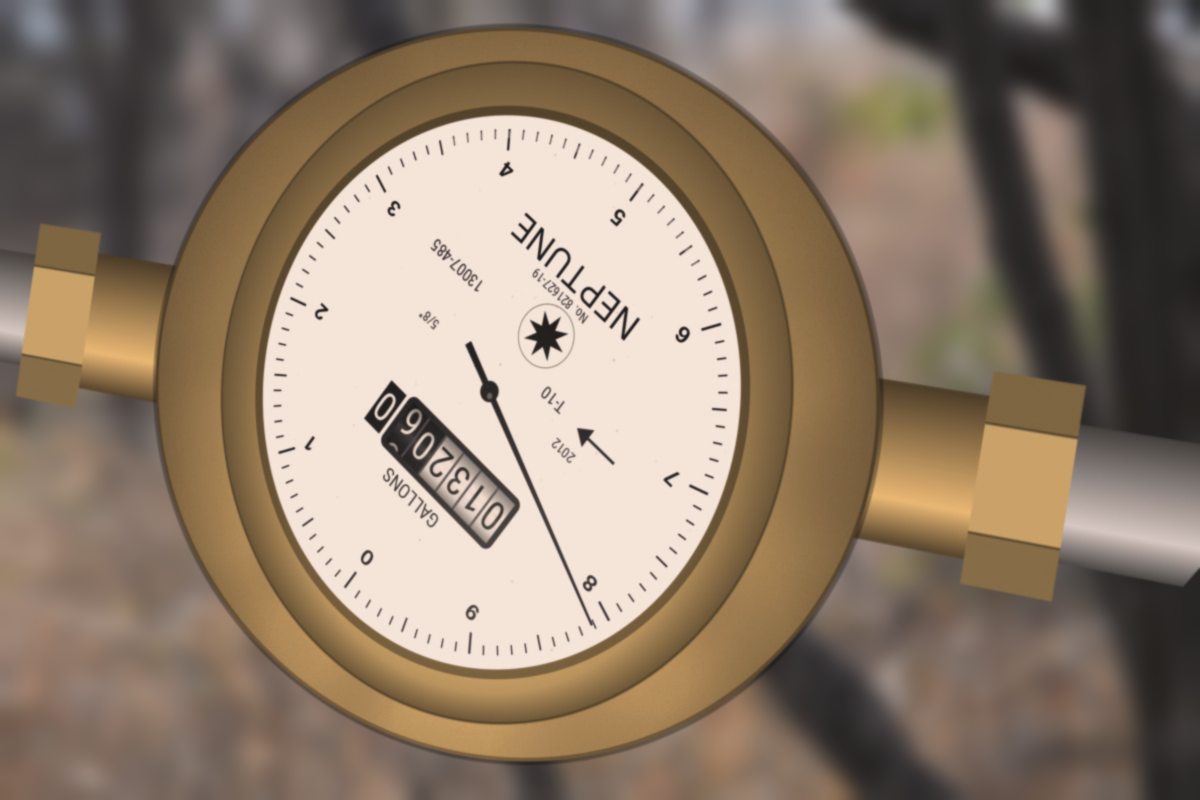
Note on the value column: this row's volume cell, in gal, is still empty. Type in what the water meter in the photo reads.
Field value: 132058.1 gal
